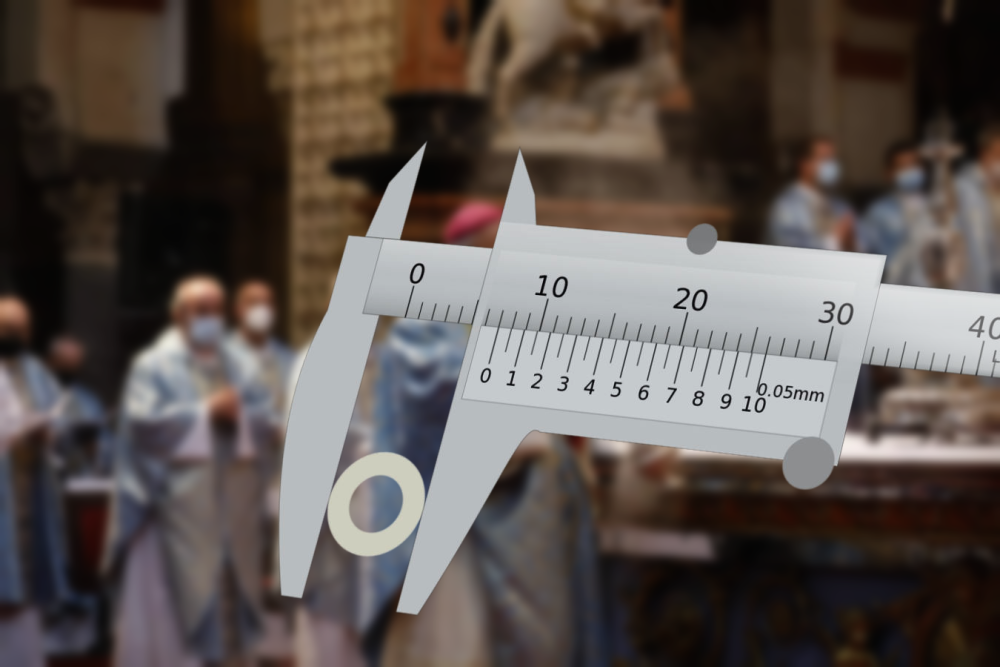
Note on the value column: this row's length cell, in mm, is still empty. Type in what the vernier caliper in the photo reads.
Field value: 7.0 mm
